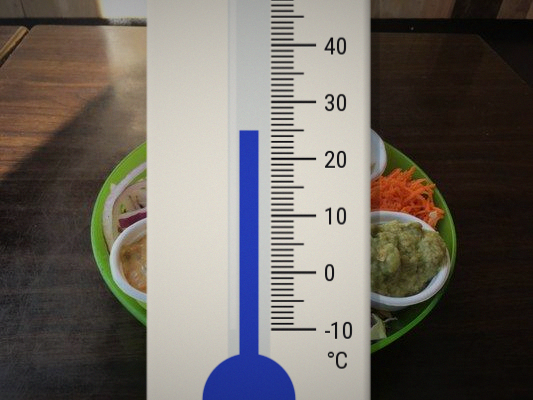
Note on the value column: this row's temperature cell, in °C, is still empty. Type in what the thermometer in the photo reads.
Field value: 25 °C
